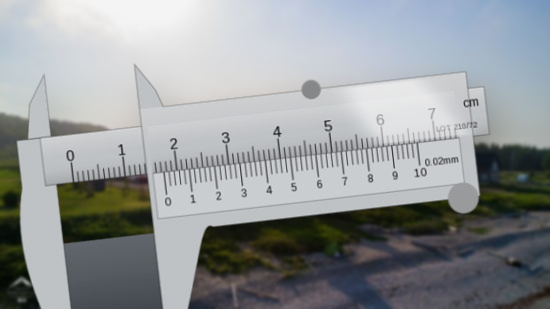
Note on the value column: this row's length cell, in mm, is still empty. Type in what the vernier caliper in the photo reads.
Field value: 17.5 mm
